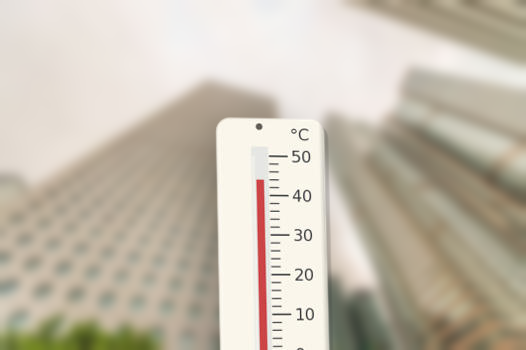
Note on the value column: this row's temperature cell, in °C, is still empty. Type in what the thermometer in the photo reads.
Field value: 44 °C
